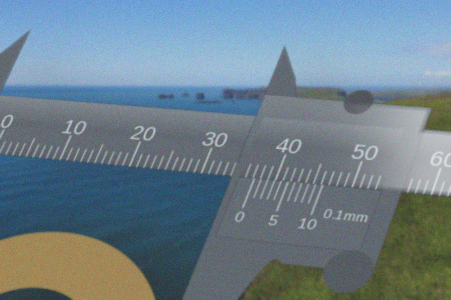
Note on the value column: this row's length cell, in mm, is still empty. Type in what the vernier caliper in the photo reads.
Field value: 37.2 mm
